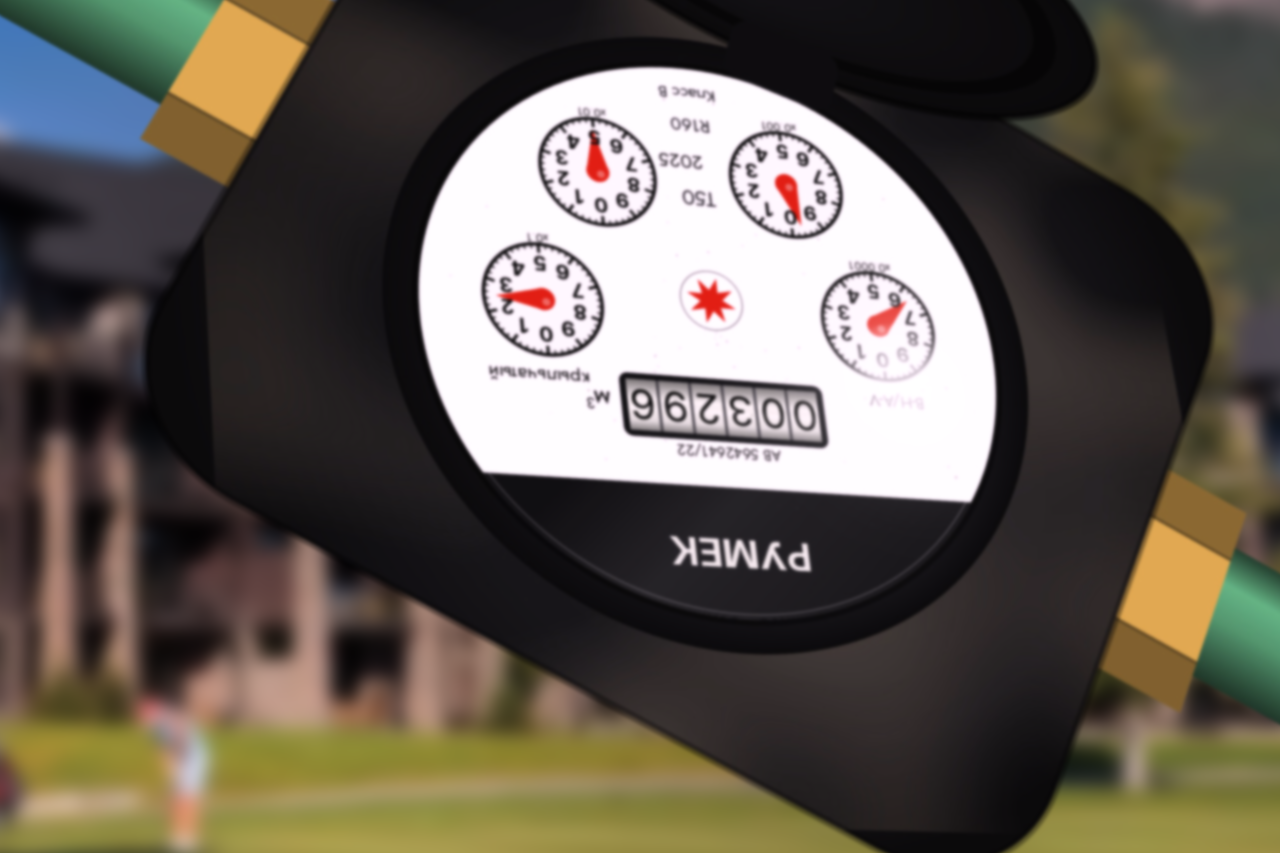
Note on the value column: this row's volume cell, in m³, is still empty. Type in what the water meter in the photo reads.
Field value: 3296.2496 m³
